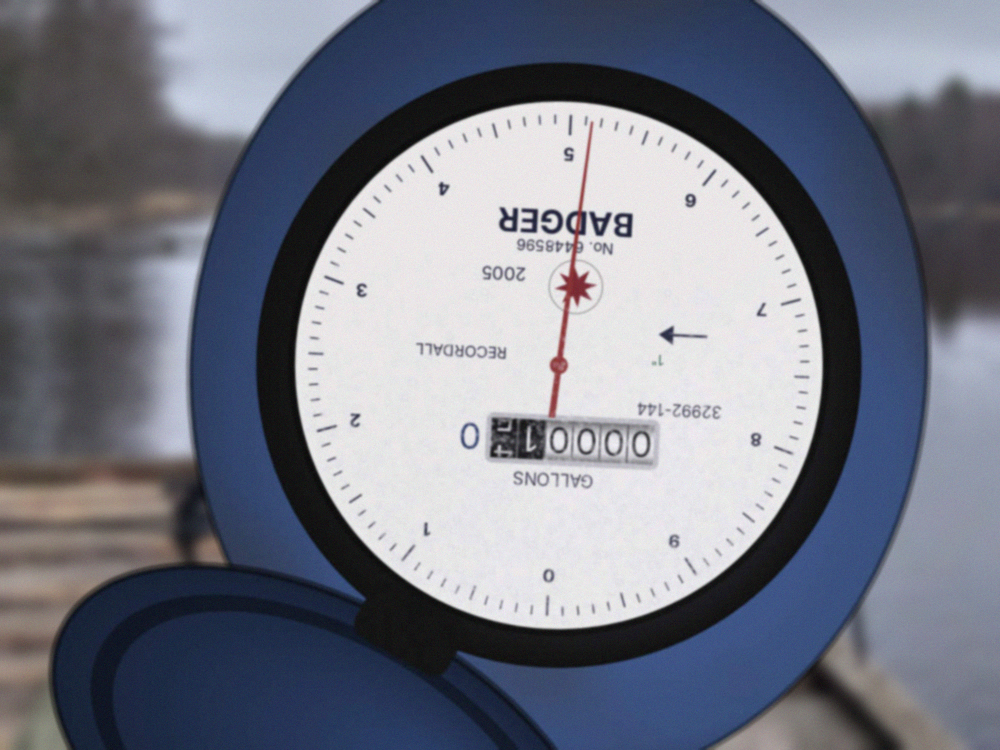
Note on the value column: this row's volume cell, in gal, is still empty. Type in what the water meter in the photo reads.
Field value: 145.1 gal
